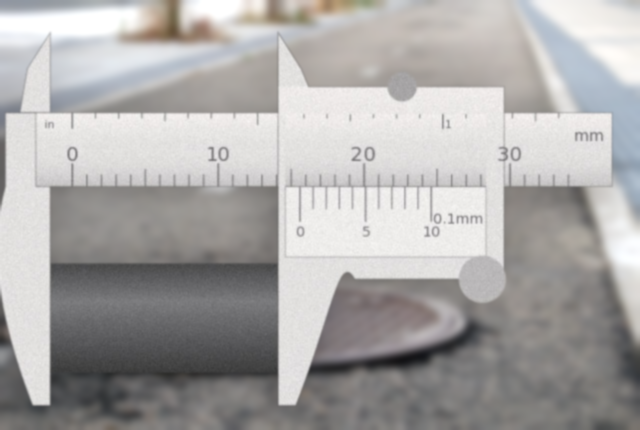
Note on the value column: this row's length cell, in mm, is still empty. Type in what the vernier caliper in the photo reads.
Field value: 15.6 mm
